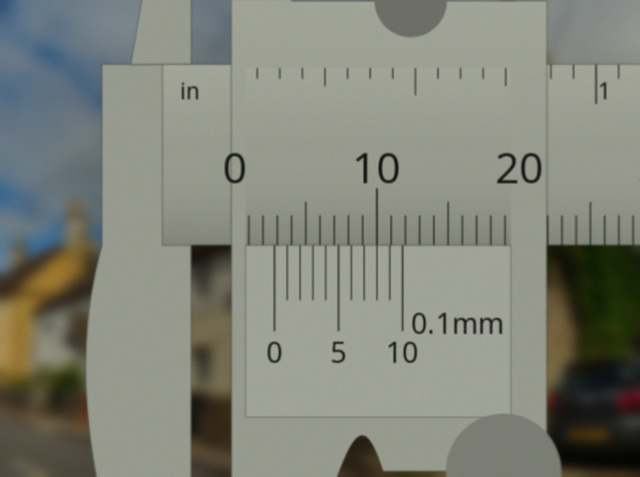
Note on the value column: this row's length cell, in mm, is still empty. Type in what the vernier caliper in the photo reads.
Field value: 2.8 mm
